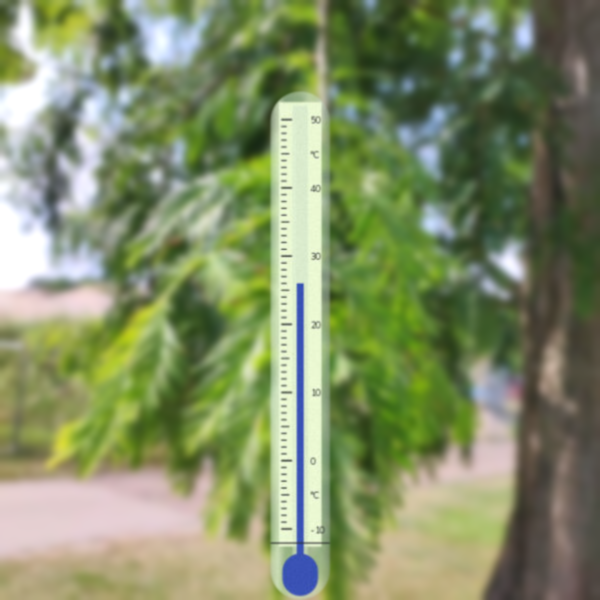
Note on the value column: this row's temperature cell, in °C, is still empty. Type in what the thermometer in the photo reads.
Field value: 26 °C
